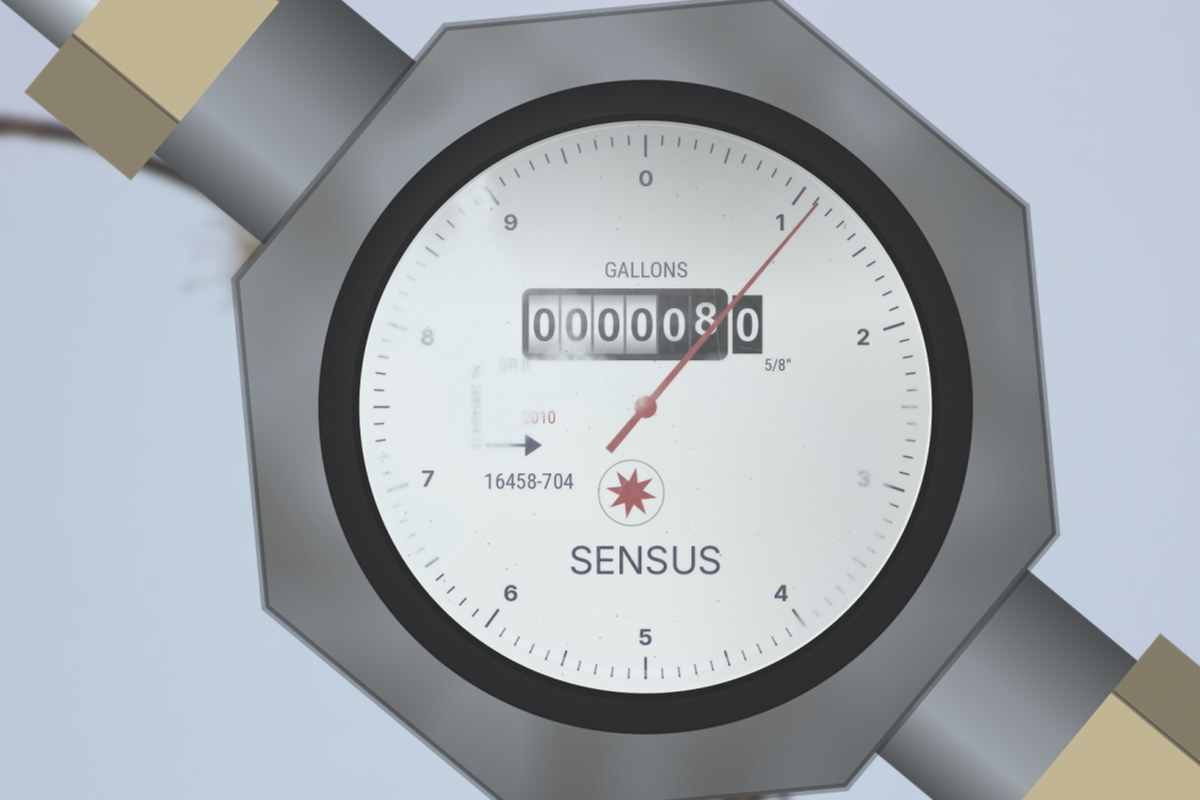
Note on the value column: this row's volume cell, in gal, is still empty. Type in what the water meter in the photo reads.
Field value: 81.1 gal
